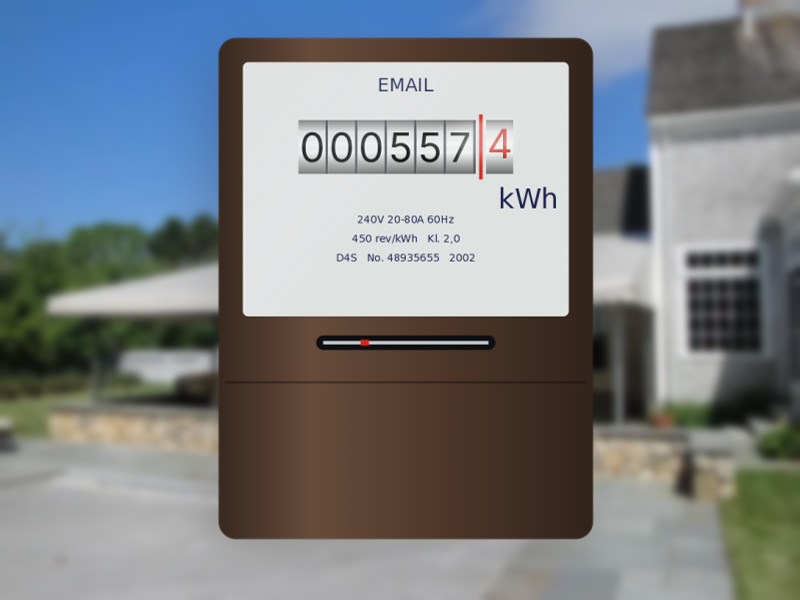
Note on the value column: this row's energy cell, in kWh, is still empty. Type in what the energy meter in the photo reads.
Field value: 557.4 kWh
